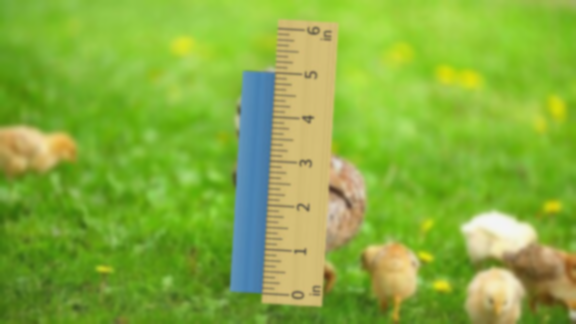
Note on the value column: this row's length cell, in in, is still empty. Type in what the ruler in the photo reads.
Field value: 5 in
